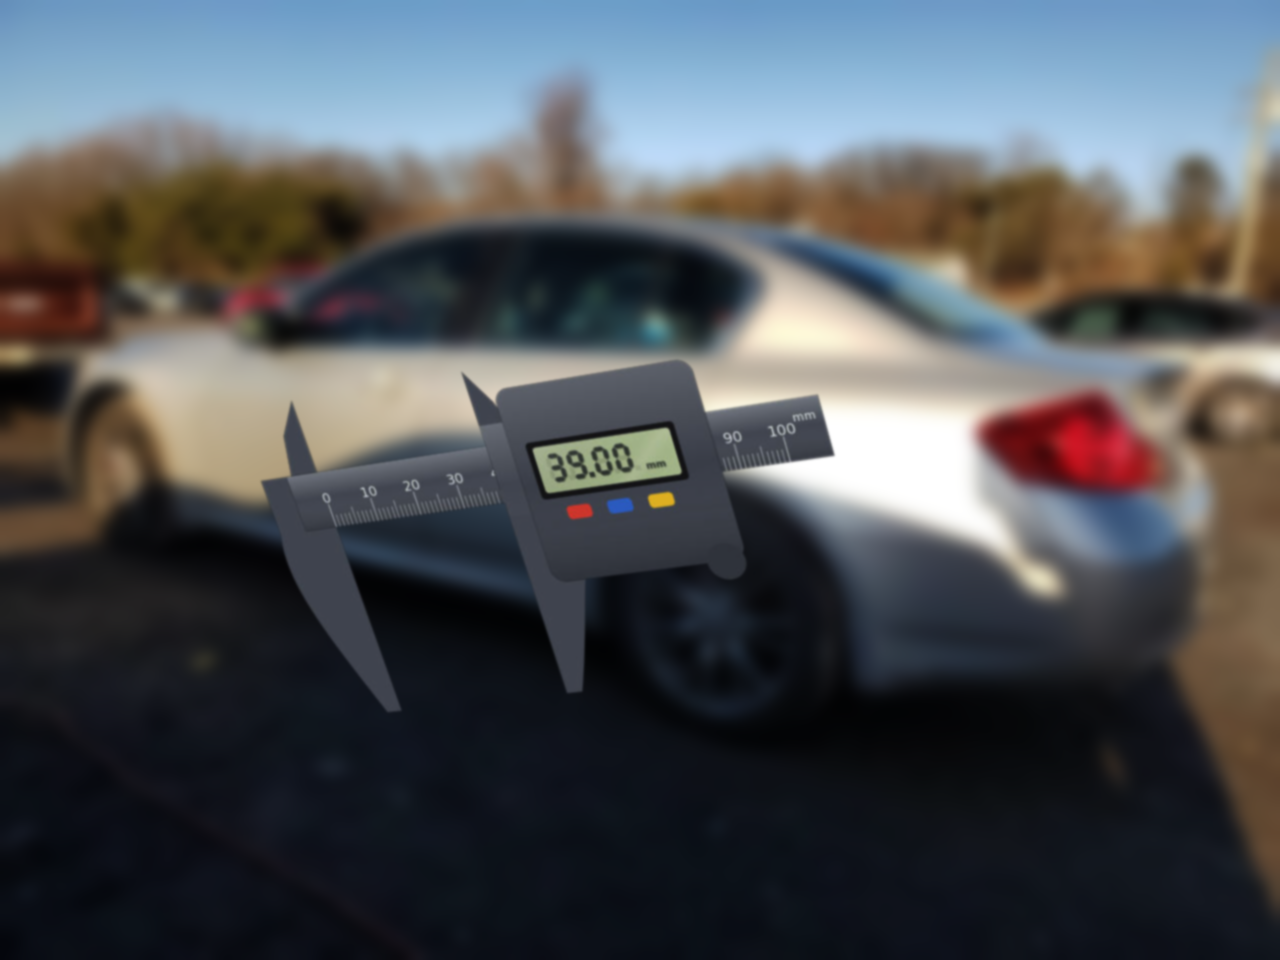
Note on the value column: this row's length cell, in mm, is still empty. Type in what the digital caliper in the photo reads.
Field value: 39.00 mm
